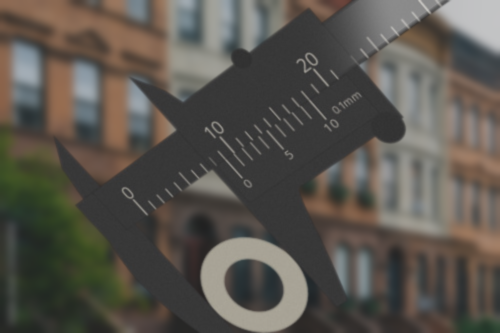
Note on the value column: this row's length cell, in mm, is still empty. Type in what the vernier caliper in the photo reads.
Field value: 9.0 mm
